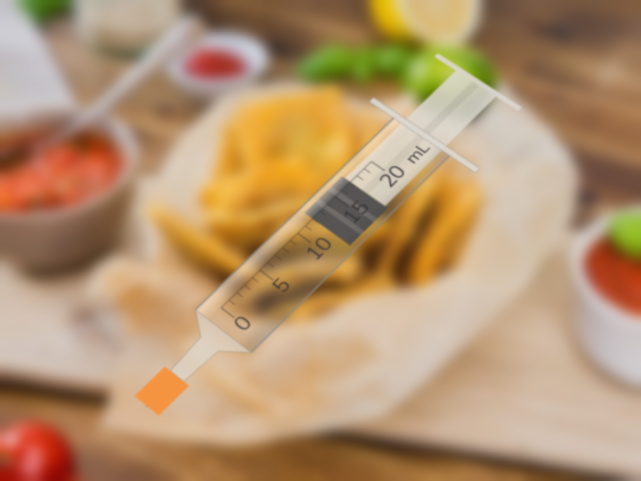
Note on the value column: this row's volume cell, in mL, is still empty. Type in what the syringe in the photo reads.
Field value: 12 mL
